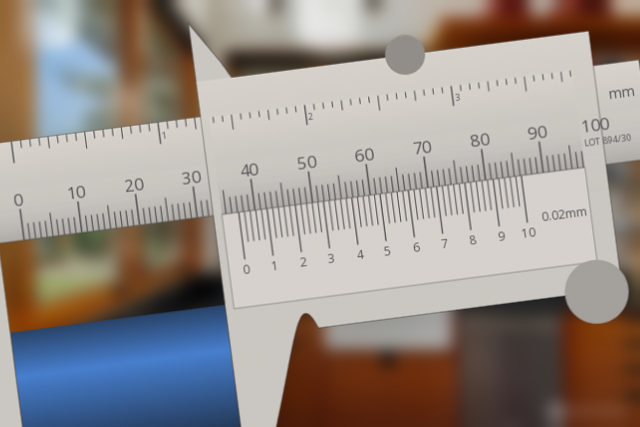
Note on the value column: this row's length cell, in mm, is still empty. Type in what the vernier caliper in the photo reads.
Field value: 37.2 mm
